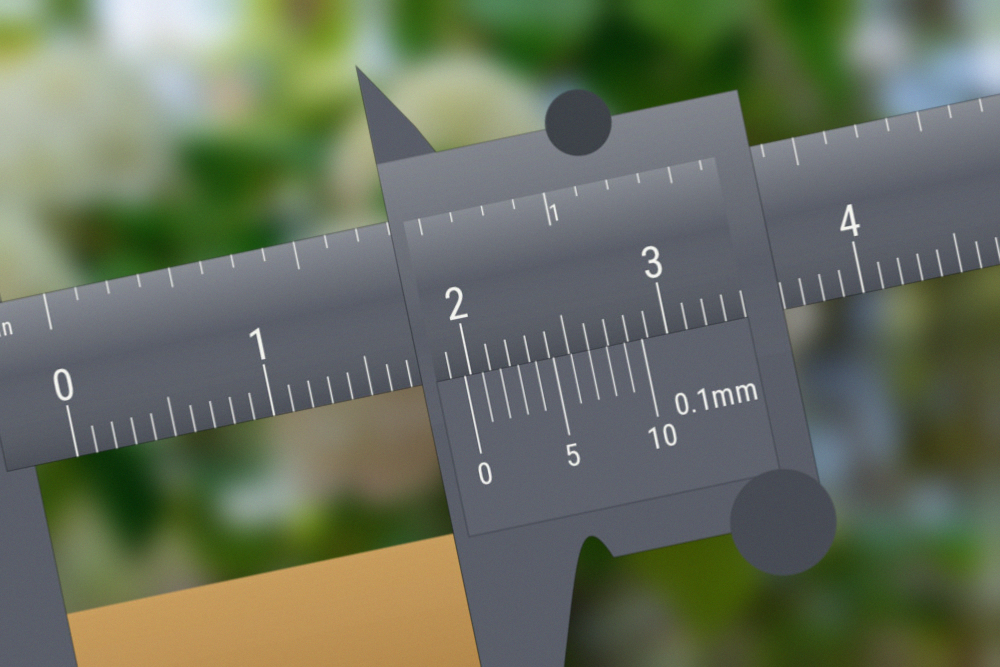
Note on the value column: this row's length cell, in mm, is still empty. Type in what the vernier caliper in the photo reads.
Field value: 19.7 mm
